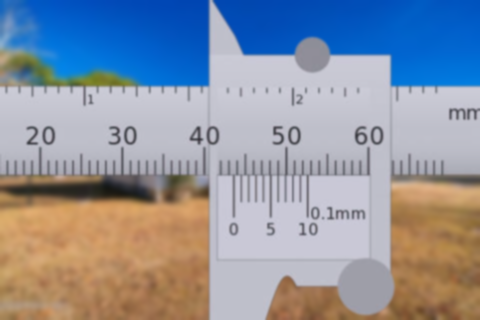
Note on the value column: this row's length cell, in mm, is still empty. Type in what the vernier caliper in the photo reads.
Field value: 43.6 mm
